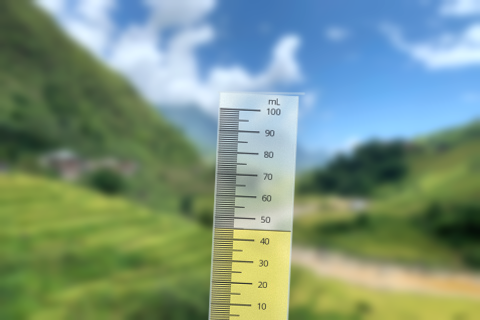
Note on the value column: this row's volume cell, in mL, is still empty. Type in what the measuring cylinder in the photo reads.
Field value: 45 mL
